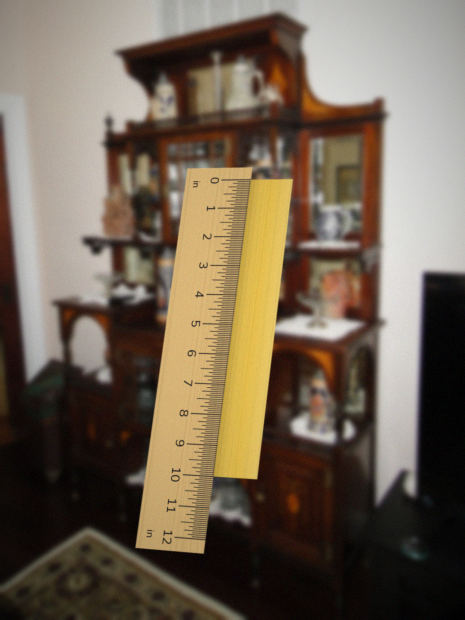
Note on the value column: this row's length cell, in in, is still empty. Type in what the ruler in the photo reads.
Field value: 10 in
